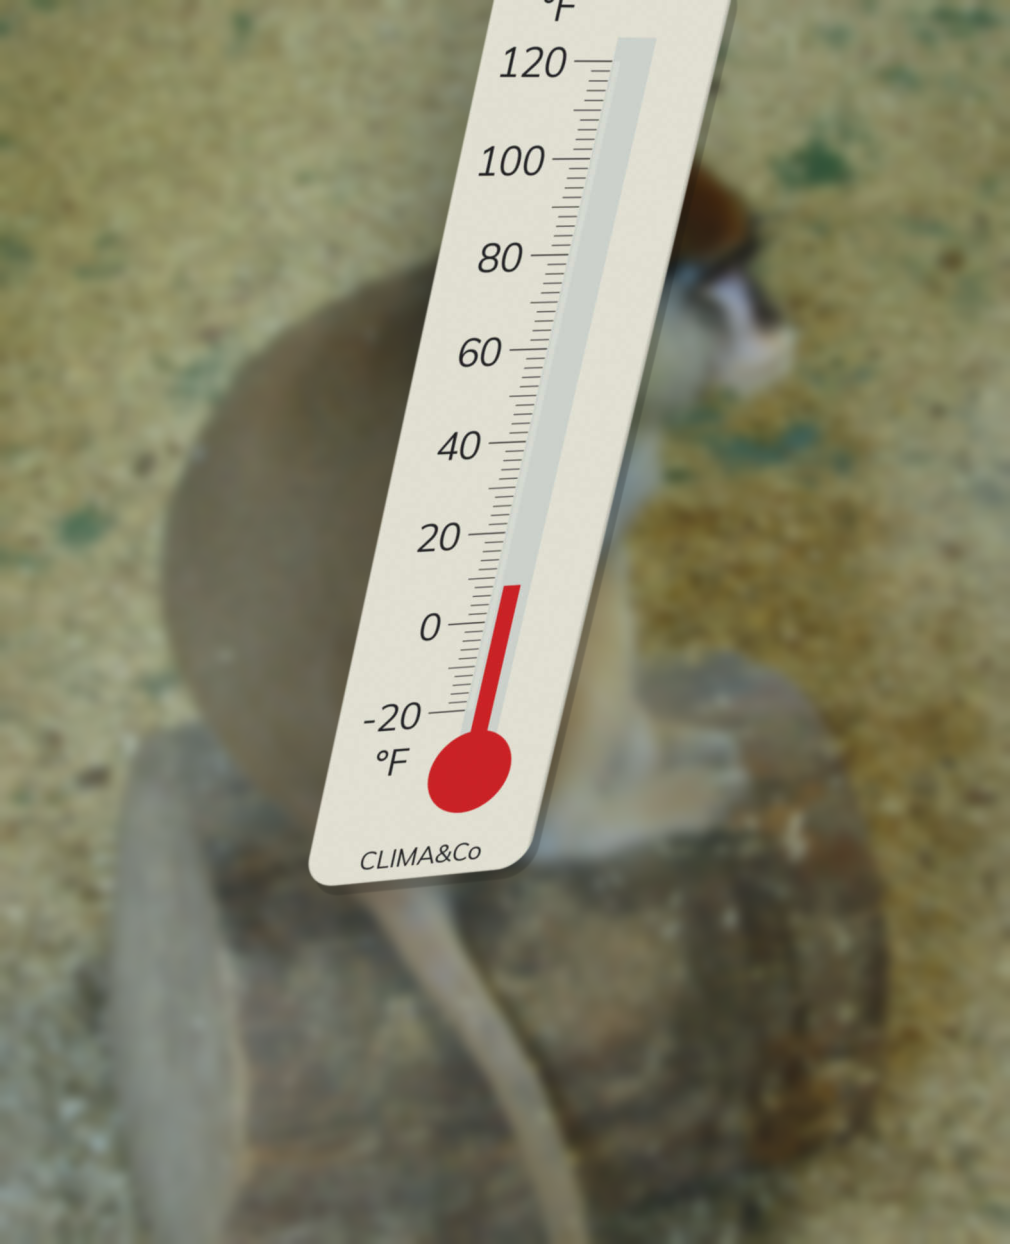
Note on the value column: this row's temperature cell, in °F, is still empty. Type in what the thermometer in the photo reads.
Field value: 8 °F
